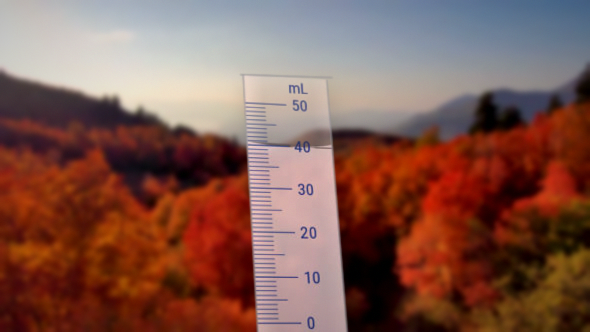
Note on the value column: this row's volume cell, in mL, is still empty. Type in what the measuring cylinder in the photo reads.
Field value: 40 mL
